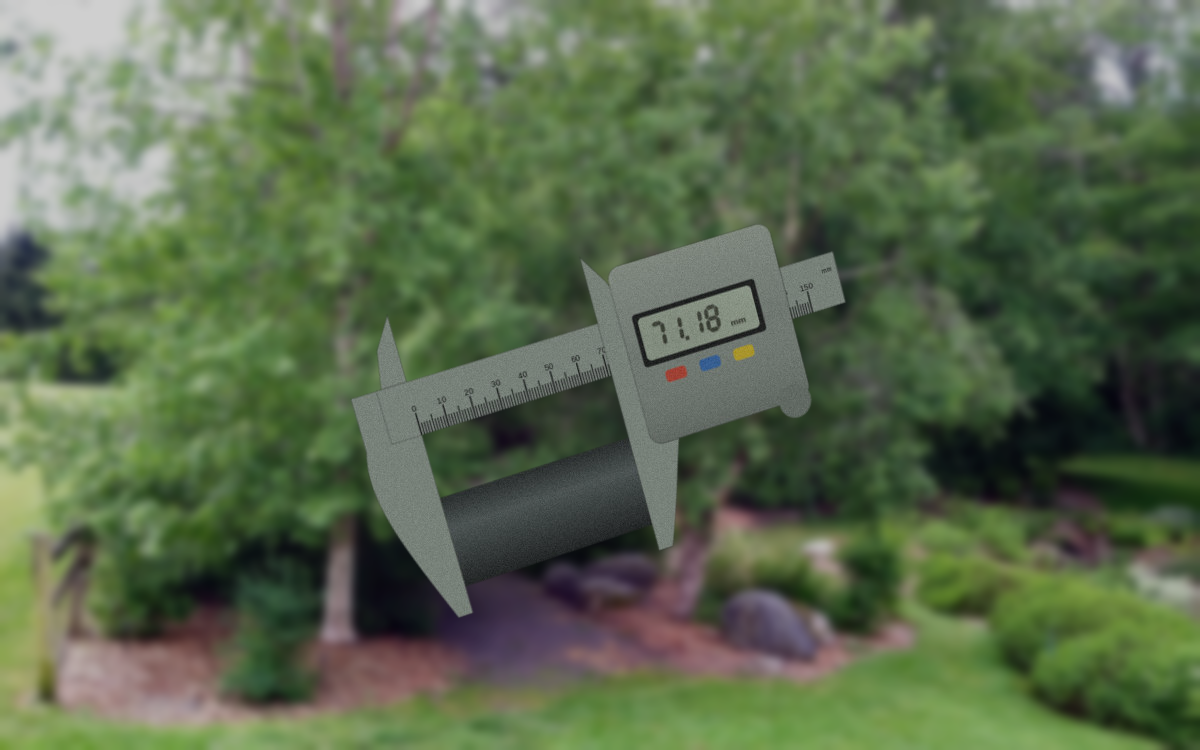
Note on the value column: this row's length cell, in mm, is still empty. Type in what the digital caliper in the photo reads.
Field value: 71.18 mm
